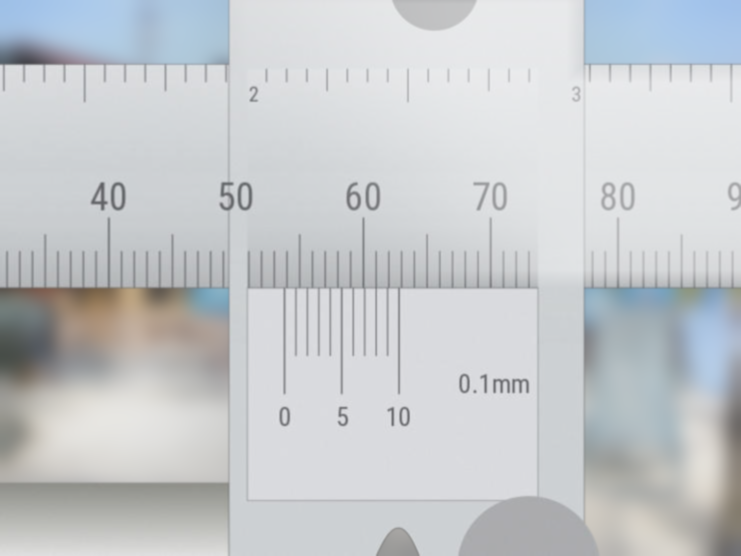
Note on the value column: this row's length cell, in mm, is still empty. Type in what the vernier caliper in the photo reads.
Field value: 53.8 mm
